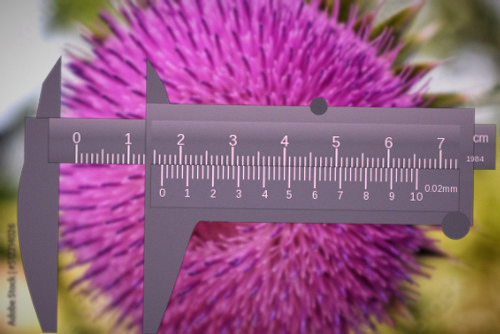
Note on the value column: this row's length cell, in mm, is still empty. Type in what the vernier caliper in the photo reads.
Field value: 16.5 mm
